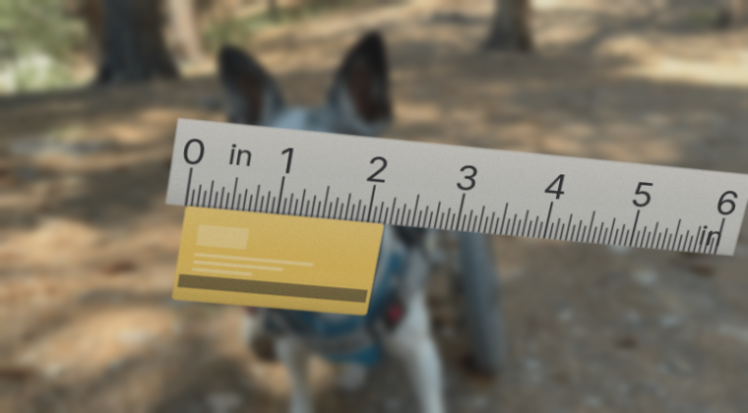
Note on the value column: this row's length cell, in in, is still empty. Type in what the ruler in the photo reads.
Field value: 2.1875 in
